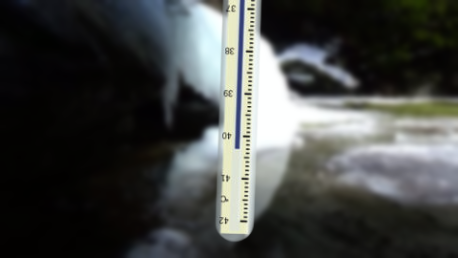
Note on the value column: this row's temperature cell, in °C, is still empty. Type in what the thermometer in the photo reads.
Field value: 40.3 °C
